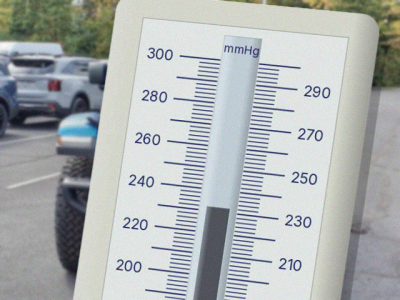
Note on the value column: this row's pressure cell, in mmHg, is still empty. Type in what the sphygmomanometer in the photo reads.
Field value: 232 mmHg
